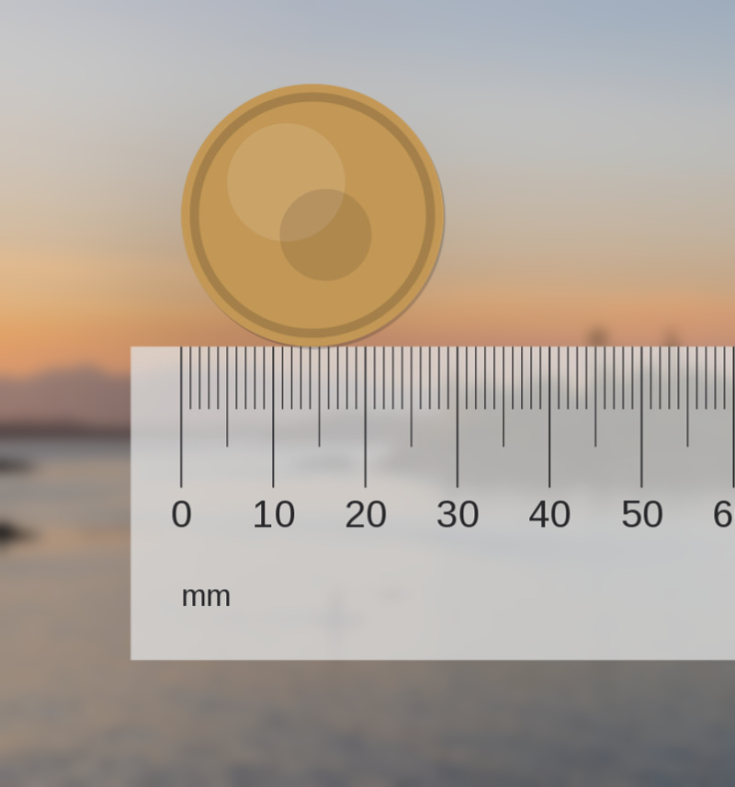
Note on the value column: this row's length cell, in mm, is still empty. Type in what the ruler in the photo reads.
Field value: 28.5 mm
